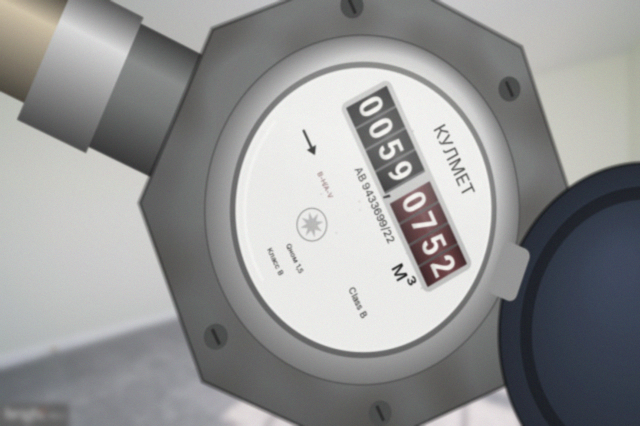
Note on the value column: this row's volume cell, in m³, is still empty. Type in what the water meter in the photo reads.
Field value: 59.0752 m³
